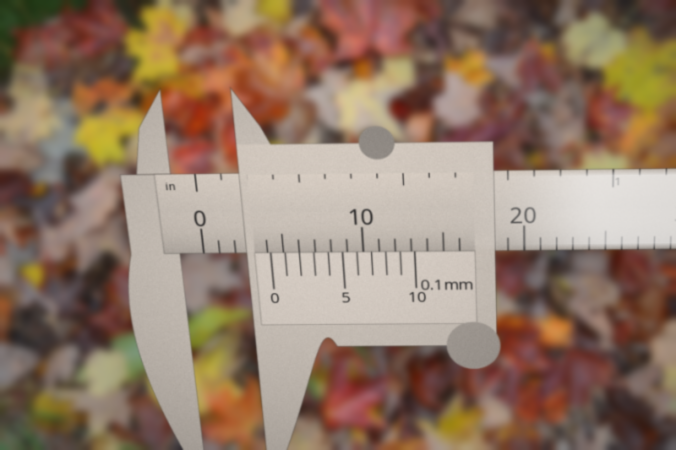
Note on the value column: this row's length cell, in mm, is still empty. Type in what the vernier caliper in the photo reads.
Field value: 4.2 mm
